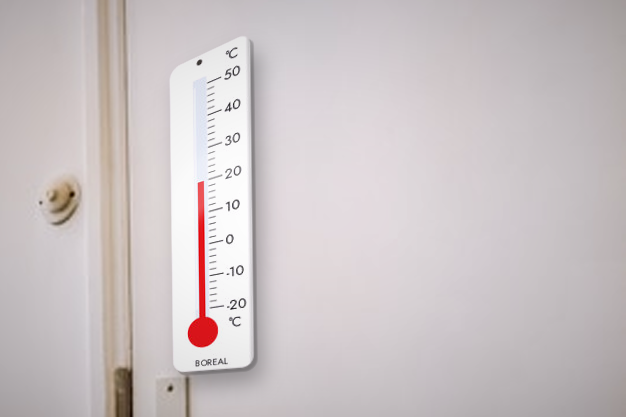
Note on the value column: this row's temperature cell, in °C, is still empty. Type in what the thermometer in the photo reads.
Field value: 20 °C
